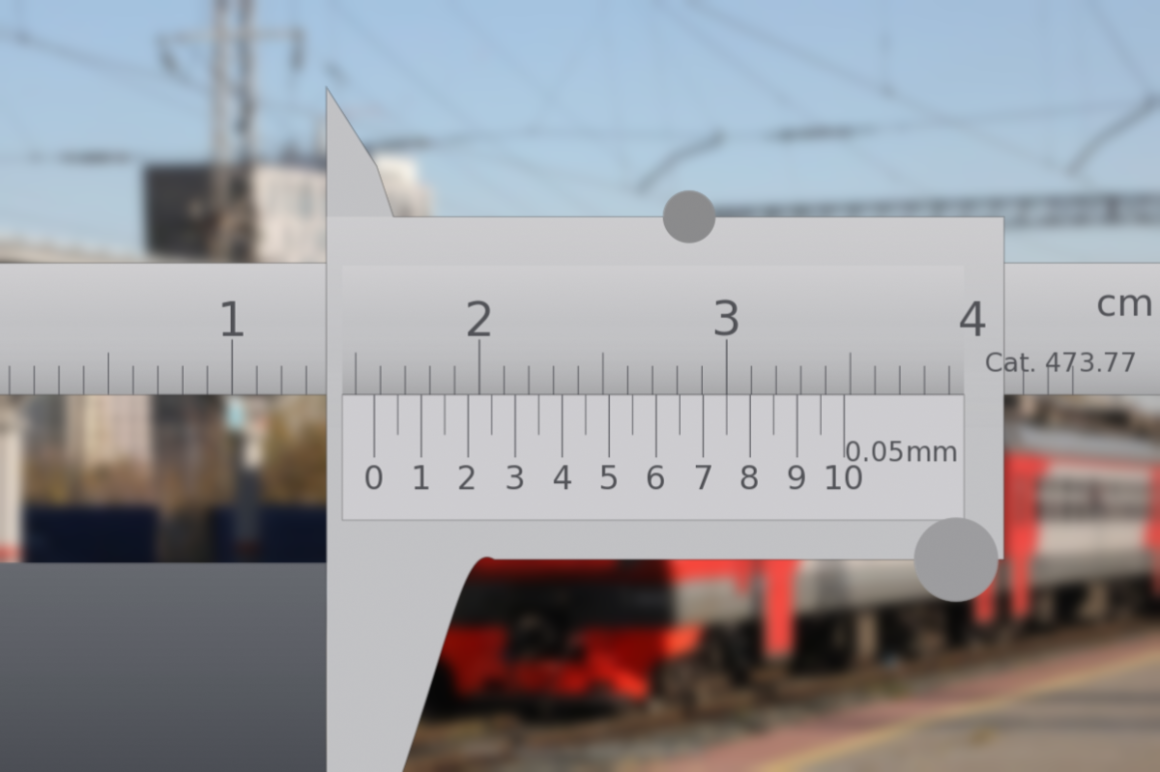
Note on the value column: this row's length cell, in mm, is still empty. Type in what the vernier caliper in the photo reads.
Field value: 15.75 mm
